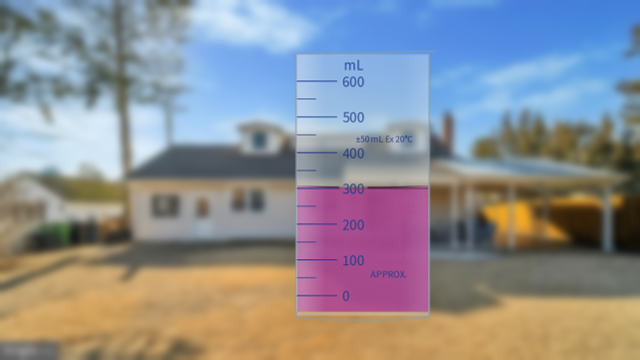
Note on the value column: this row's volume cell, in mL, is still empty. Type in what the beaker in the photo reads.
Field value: 300 mL
